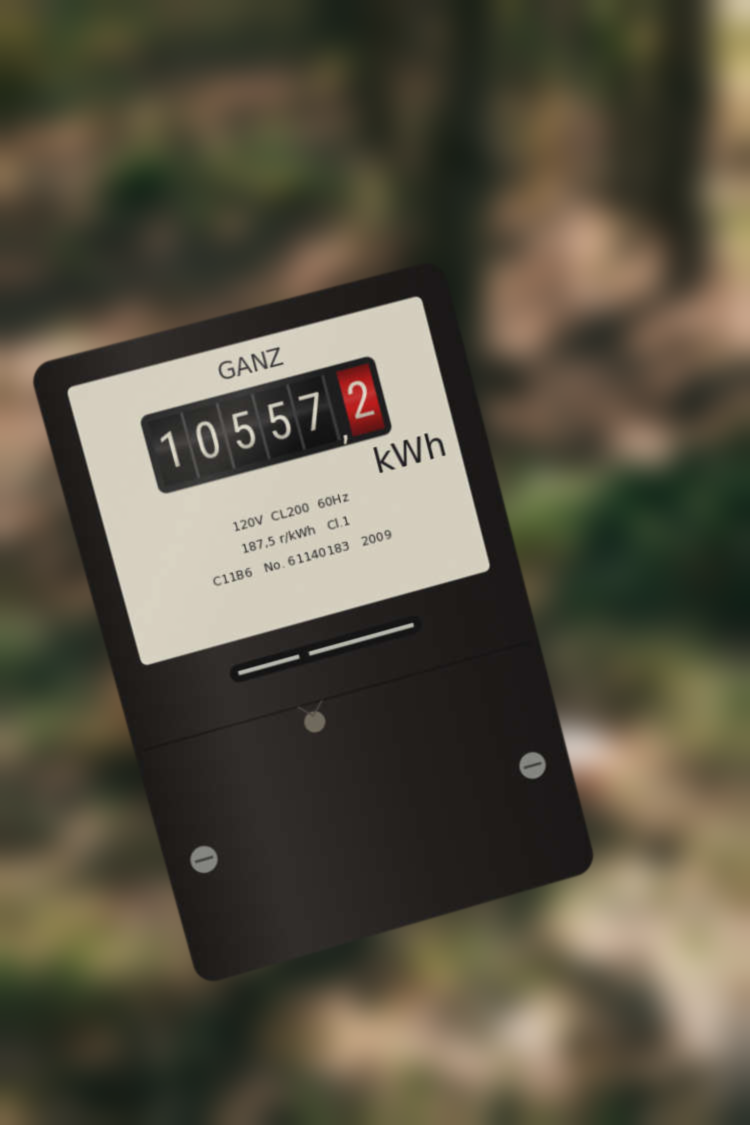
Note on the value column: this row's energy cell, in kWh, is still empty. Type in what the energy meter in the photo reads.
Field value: 10557.2 kWh
